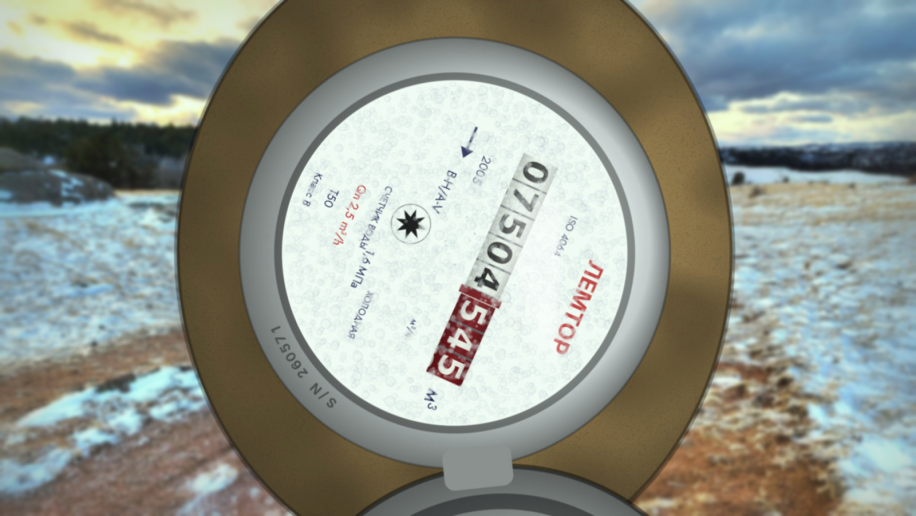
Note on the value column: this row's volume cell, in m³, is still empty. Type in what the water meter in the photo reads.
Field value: 7504.545 m³
